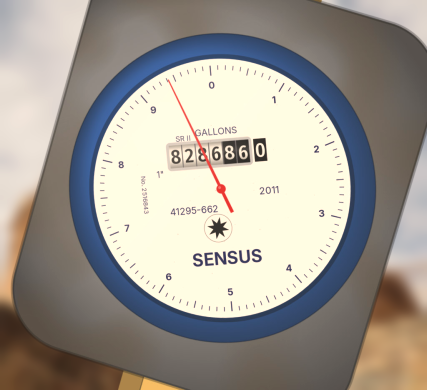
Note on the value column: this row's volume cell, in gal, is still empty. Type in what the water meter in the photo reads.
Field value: 8286859.4 gal
